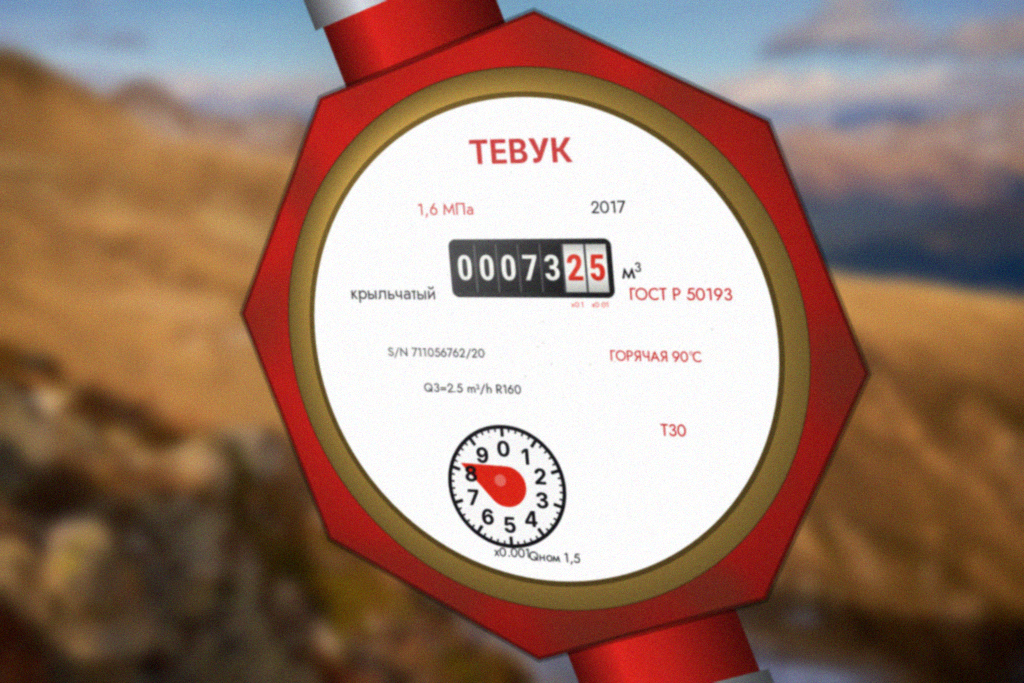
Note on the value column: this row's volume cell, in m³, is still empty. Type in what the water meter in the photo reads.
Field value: 73.258 m³
